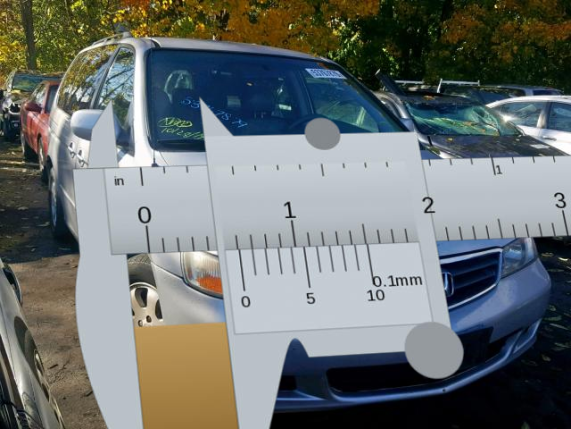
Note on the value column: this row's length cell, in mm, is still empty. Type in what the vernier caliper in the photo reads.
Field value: 6.1 mm
